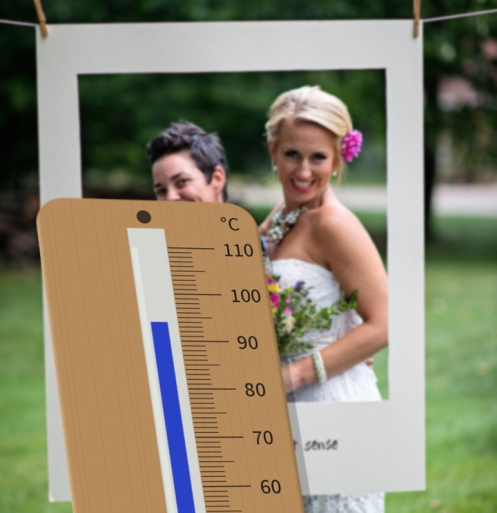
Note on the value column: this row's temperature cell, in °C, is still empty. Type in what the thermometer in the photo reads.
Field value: 94 °C
